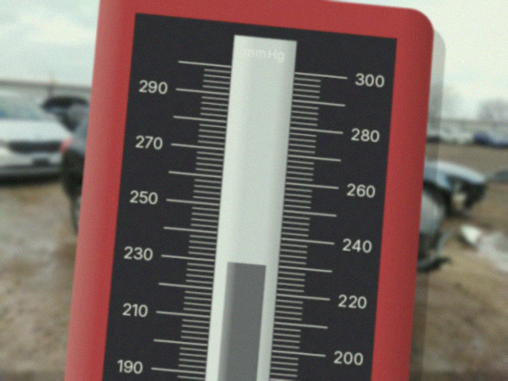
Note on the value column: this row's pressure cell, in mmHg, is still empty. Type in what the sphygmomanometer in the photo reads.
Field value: 230 mmHg
